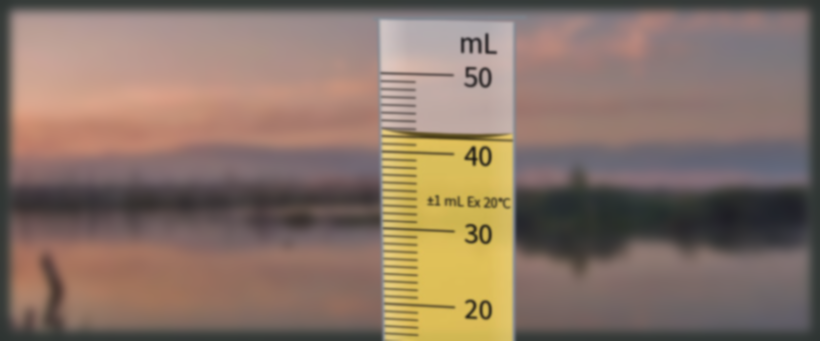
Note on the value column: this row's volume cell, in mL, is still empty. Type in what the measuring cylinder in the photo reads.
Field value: 42 mL
